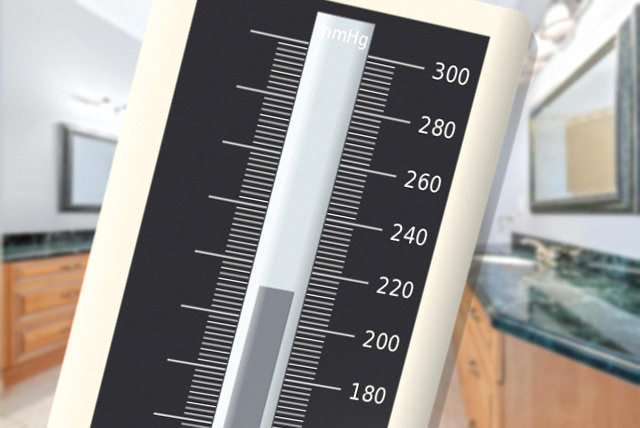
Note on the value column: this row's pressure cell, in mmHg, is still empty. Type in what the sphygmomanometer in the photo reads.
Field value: 212 mmHg
